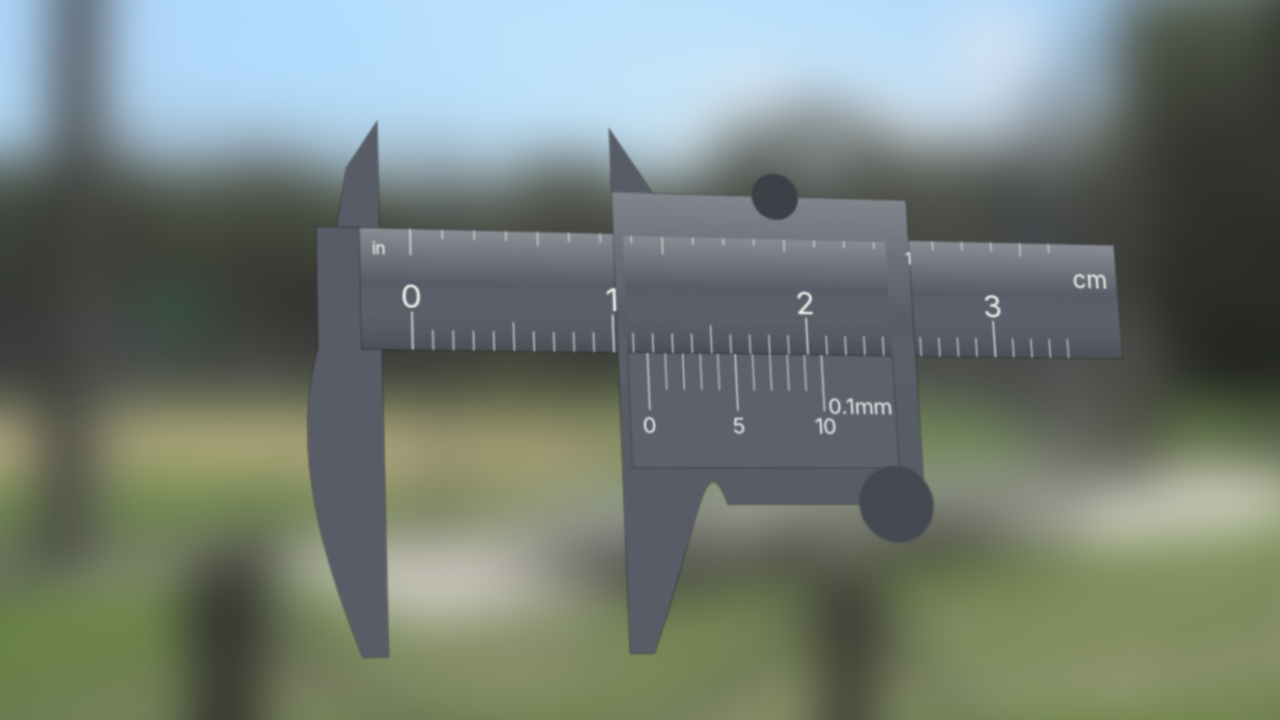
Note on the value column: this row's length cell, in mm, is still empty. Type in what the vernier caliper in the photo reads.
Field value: 11.7 mm
